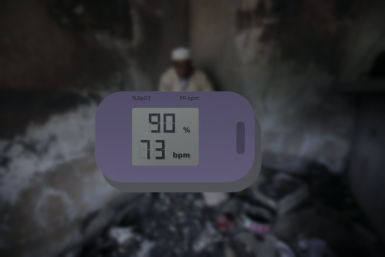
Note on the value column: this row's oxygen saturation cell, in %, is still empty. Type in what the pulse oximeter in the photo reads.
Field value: 90 %
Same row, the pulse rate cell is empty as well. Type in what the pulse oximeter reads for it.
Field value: 73 bpm
